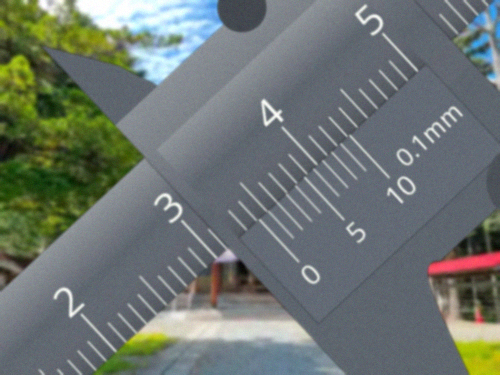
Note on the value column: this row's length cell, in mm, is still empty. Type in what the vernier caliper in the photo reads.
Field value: 34.2 mm
